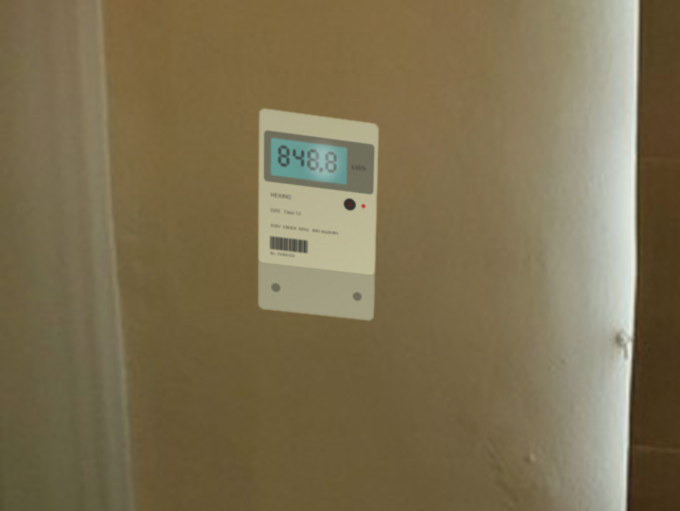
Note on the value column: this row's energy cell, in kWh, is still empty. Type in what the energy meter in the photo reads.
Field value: 848.8 kWh
